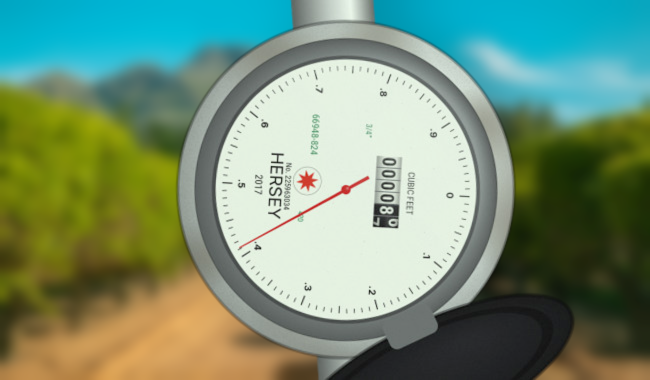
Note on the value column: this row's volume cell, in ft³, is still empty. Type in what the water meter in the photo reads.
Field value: 86.41 ft³
